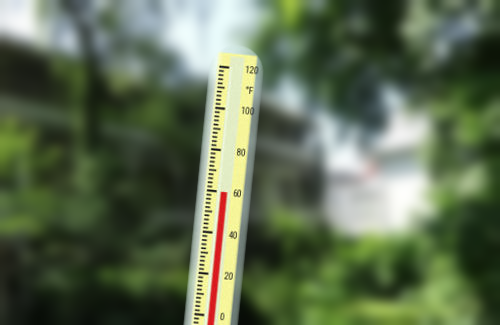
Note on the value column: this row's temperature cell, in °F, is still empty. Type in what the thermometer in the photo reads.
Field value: 60 °F
